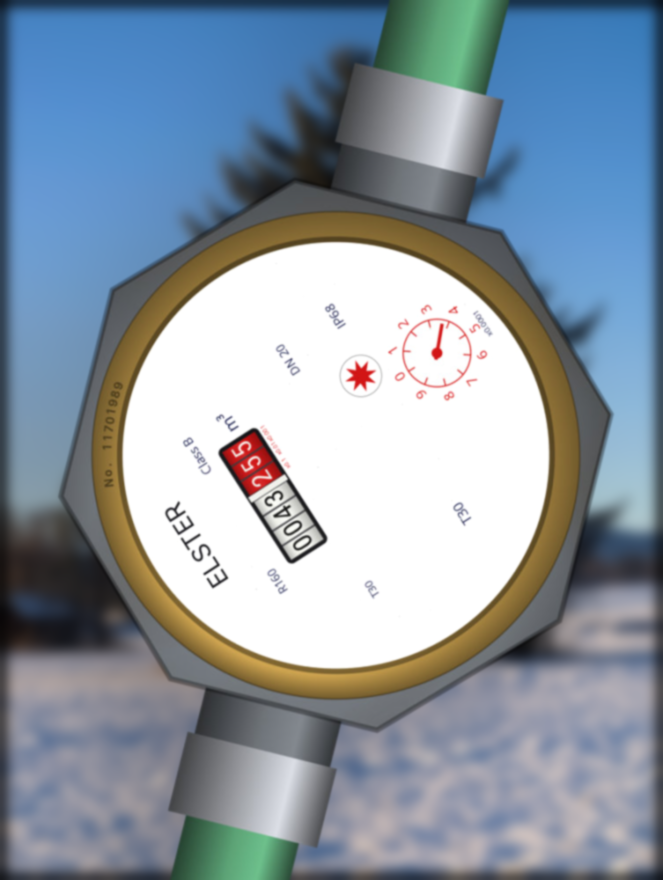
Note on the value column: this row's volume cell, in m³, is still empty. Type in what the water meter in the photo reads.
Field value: 43.2553 m³
